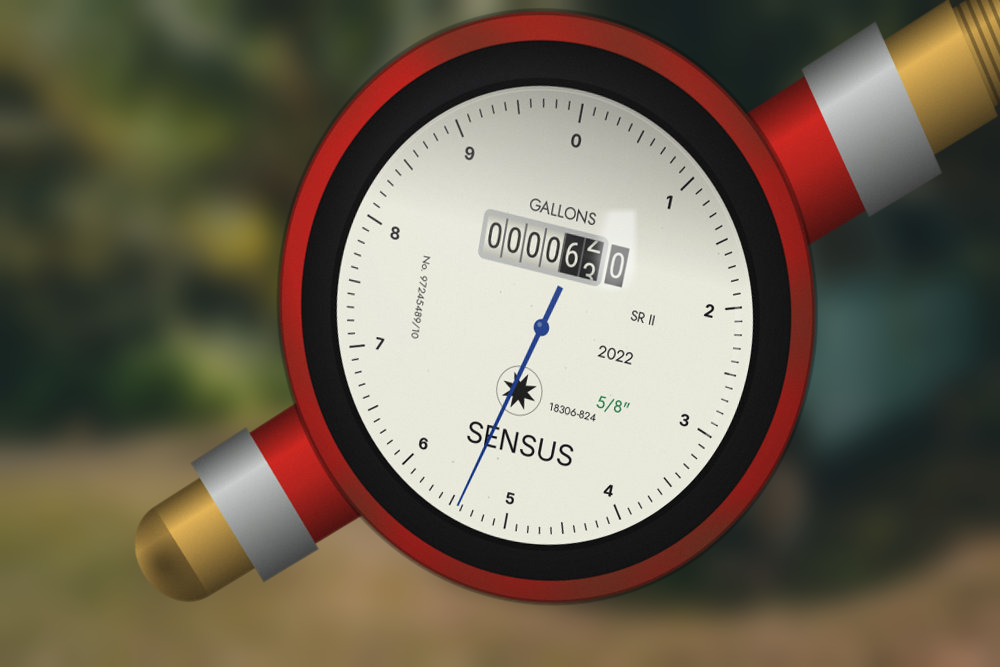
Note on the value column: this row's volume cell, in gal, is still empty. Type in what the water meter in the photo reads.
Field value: 625.4 gal
